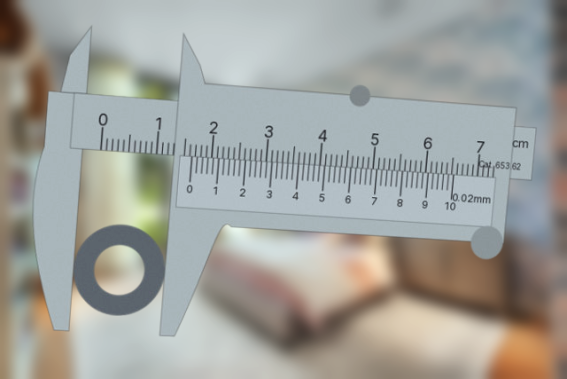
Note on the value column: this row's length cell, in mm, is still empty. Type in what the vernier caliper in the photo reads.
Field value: 16.4 mm
